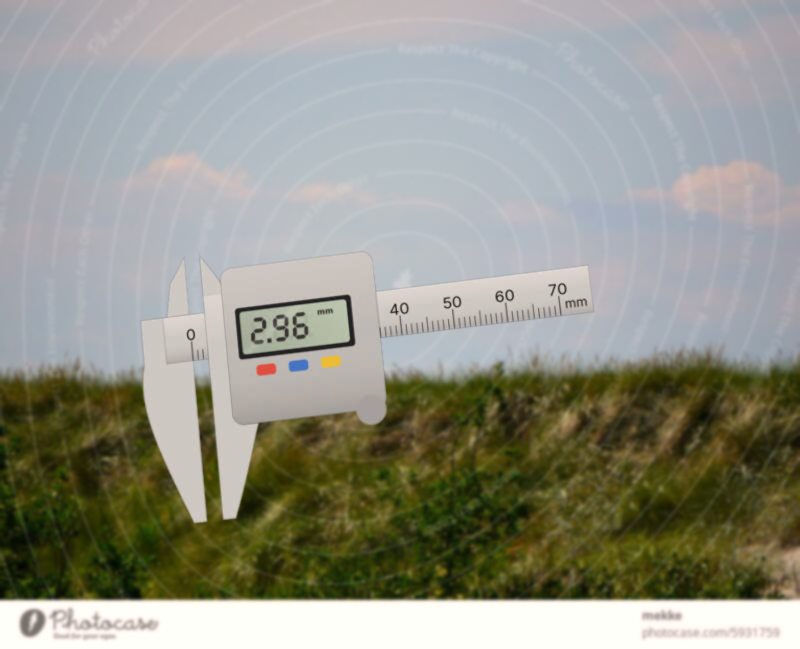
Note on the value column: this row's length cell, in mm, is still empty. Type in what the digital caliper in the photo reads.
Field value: 2.96 mm
